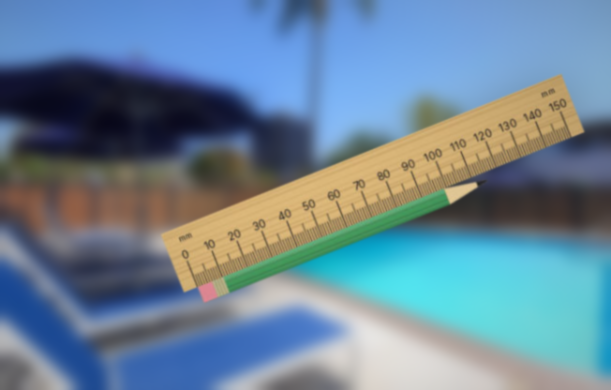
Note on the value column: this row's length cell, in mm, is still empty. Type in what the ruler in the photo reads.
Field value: 115 mm
